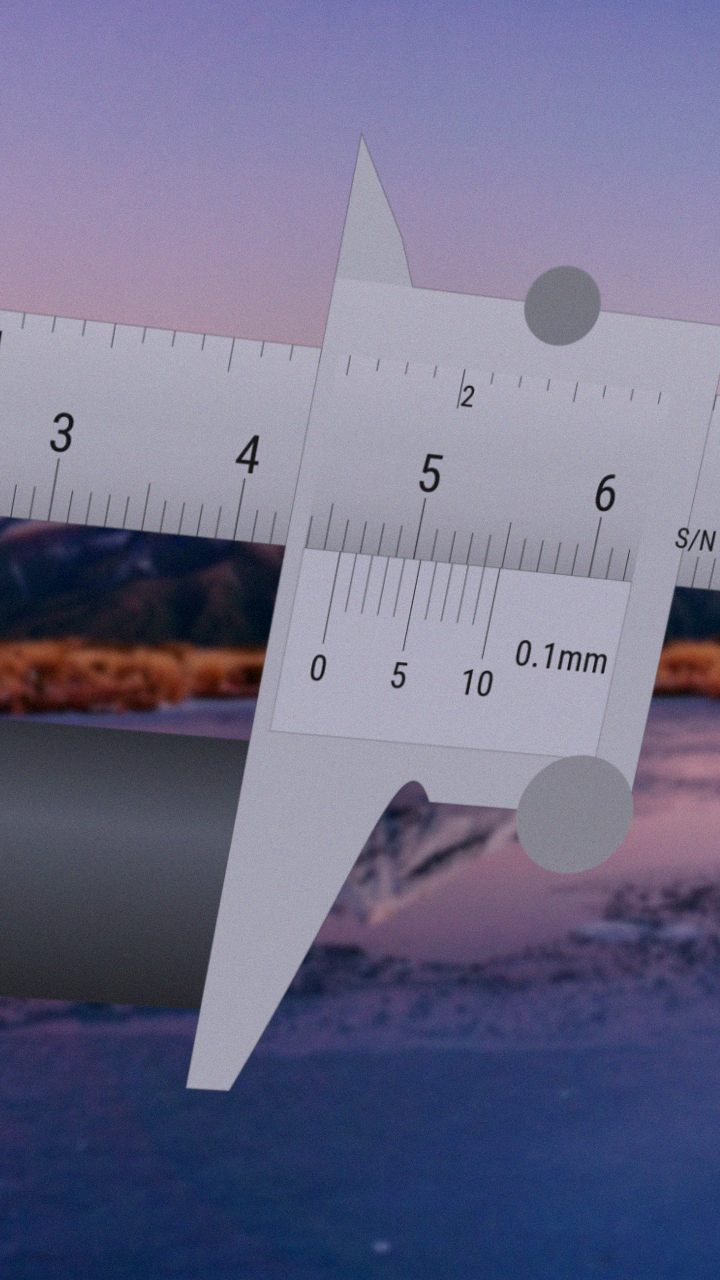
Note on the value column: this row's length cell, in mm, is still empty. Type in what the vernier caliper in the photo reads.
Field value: 45.9 mm
